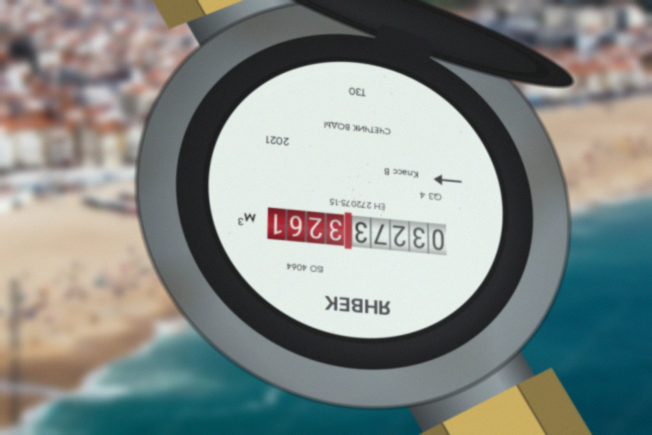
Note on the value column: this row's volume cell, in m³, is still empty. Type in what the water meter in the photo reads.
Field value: 3273.3261 m³
